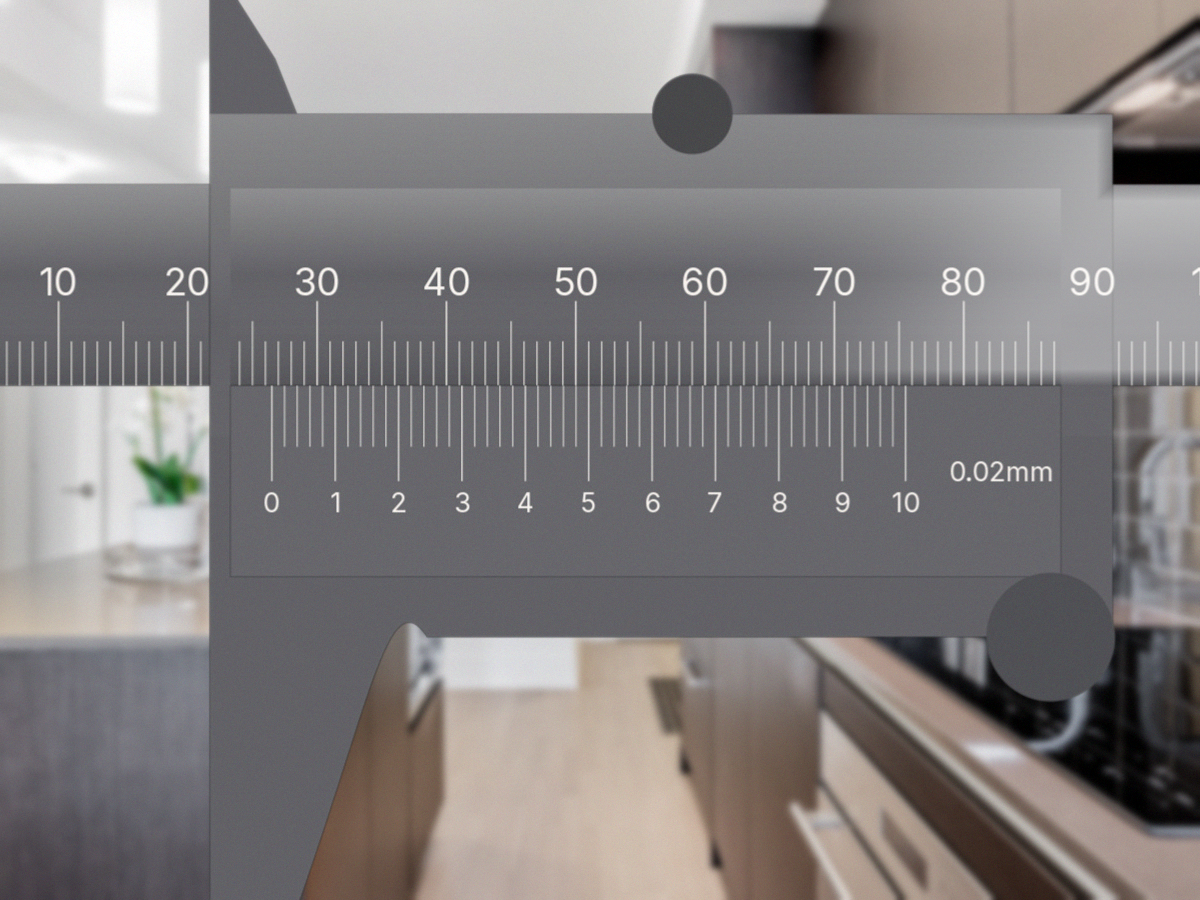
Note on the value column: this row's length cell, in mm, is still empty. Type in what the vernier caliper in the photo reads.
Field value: 26.5 mm
